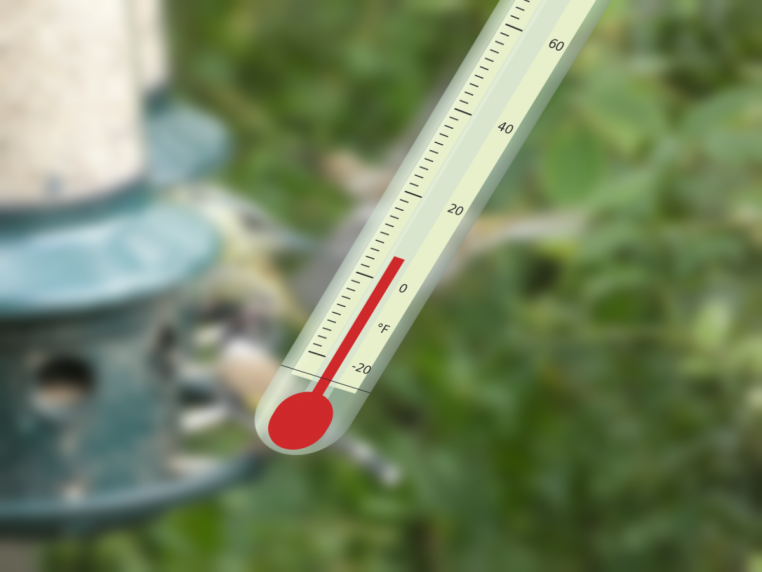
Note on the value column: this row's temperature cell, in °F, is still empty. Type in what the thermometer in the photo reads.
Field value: 6 °F
